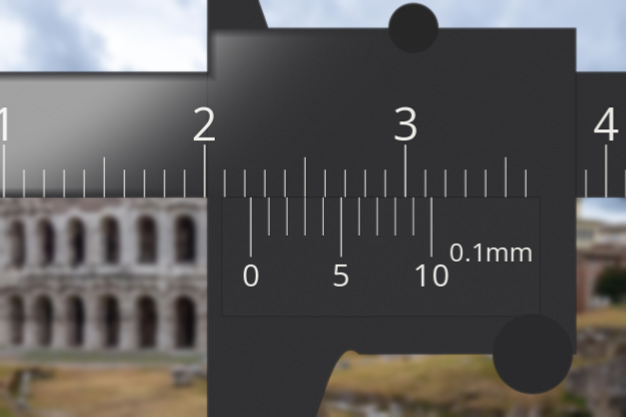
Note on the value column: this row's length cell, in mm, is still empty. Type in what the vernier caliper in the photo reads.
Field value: 22.3 mm
